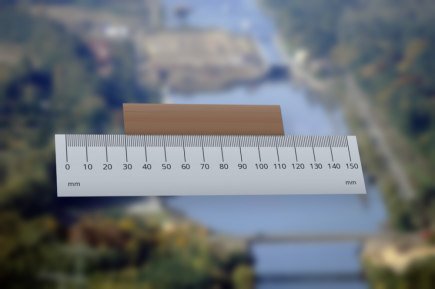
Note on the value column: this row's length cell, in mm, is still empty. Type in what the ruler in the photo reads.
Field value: 85 mm
